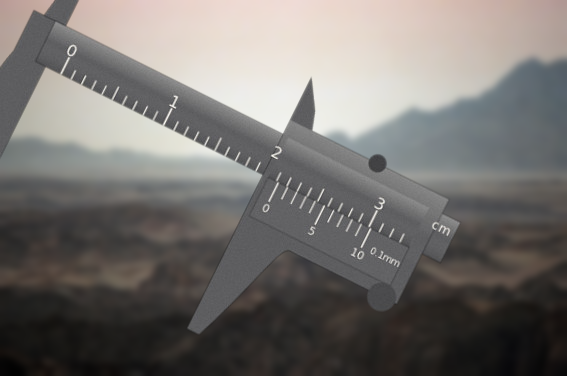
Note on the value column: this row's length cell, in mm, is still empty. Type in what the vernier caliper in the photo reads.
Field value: 21.2 mm
